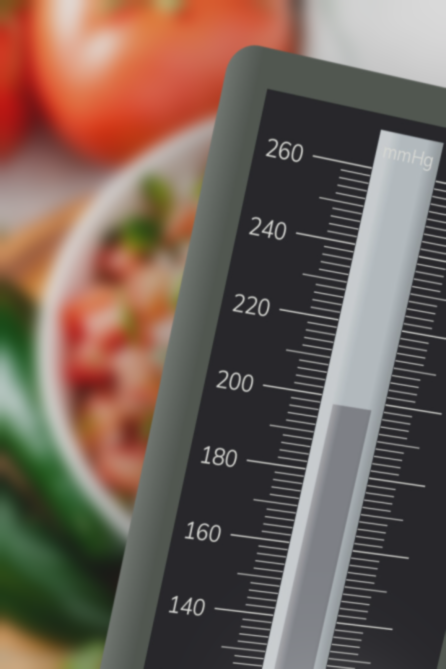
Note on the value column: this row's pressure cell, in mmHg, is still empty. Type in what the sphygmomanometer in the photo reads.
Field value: 198 mmHg
